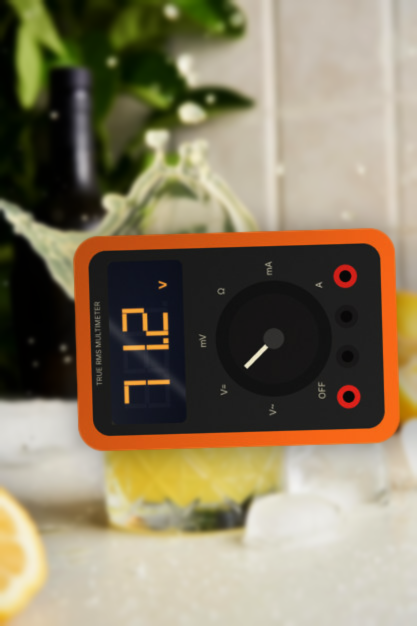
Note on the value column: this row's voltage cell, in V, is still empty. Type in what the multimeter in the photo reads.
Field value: 71.2 V
